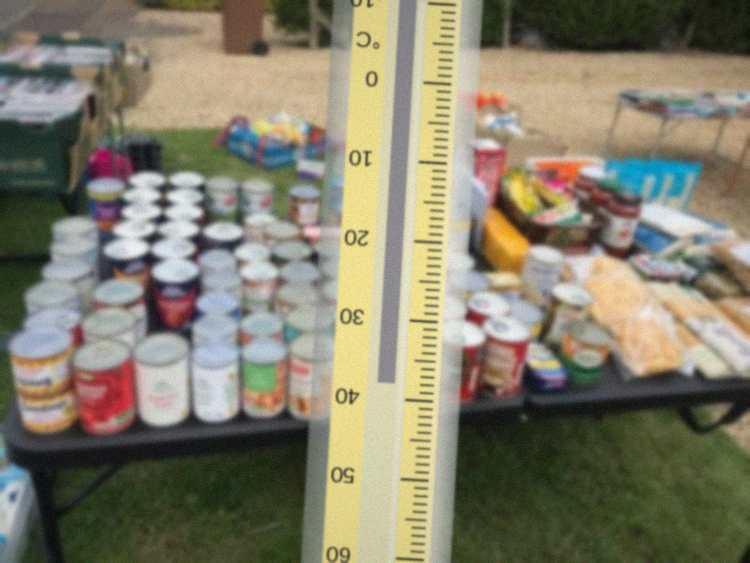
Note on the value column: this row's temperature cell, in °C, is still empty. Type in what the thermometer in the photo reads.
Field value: 38 °C
